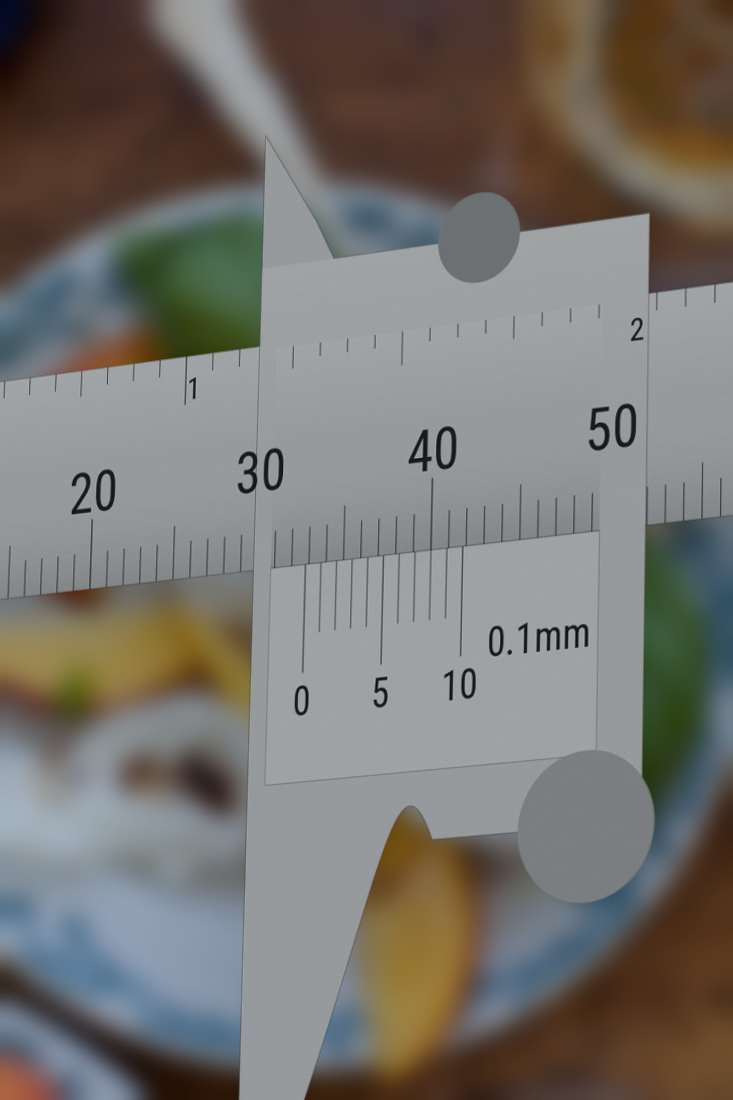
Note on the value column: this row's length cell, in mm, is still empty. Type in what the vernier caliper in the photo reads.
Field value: 32.8 mm
